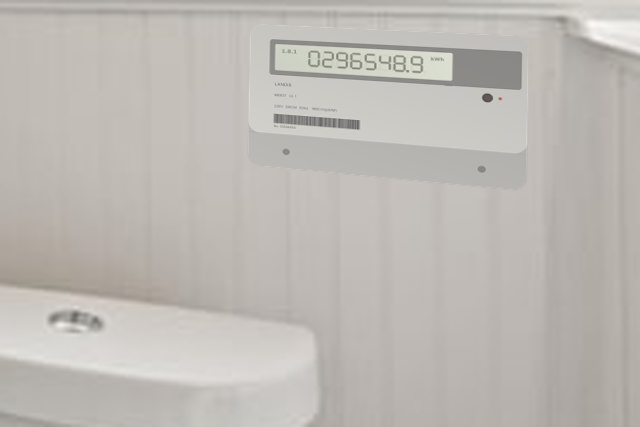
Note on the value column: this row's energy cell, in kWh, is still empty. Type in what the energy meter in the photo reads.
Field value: 296548.9 kWh
